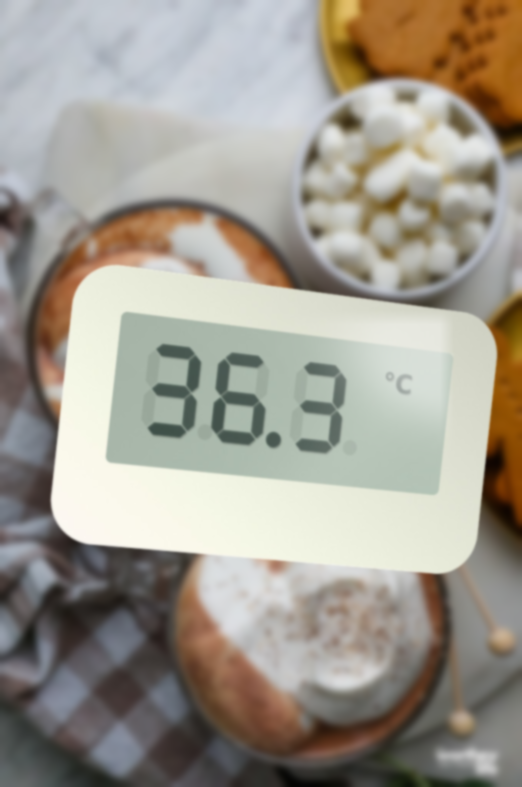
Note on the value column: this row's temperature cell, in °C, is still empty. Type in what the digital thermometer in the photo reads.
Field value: 36.3 °C
